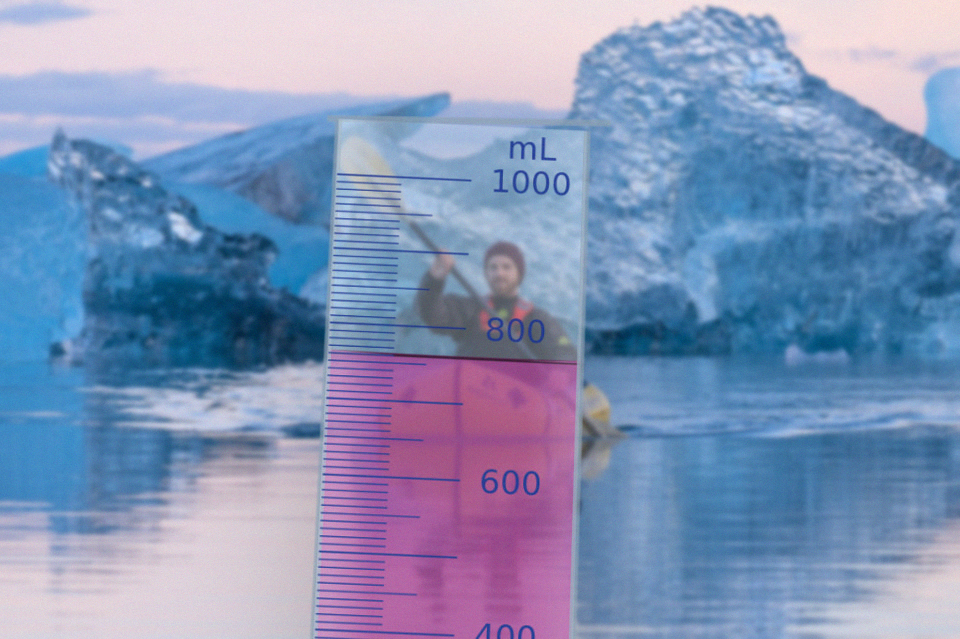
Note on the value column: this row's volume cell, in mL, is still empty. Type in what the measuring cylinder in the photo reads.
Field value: 760 mL
